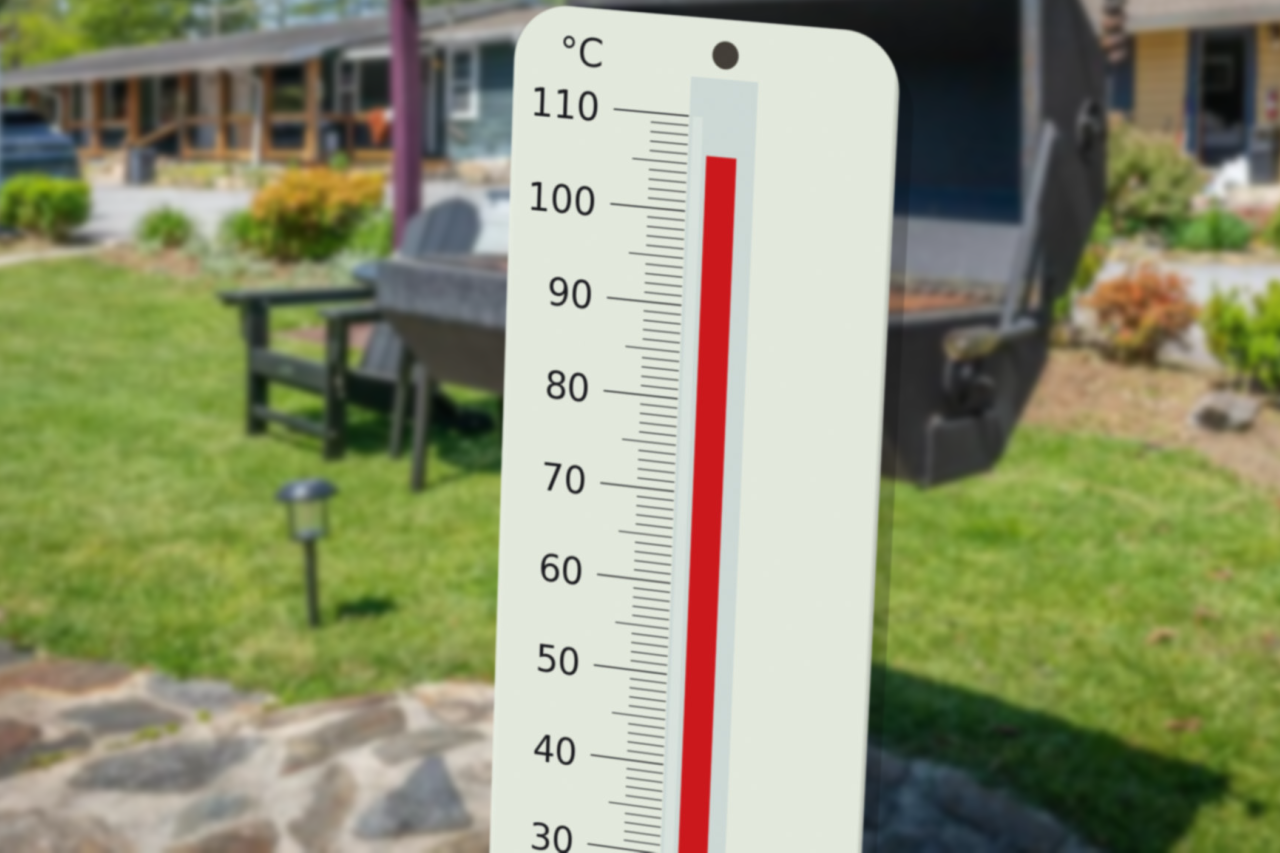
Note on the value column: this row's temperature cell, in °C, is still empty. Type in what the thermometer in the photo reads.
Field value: 106 °C
